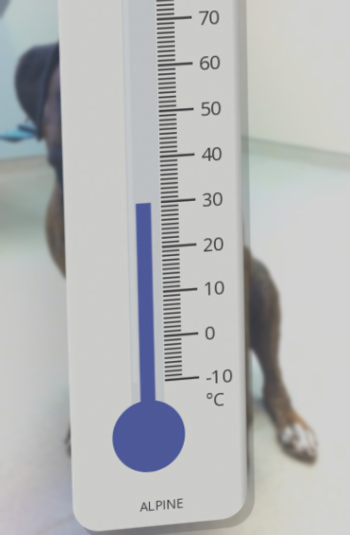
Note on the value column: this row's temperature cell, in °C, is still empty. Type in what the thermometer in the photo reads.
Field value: 30 °C
